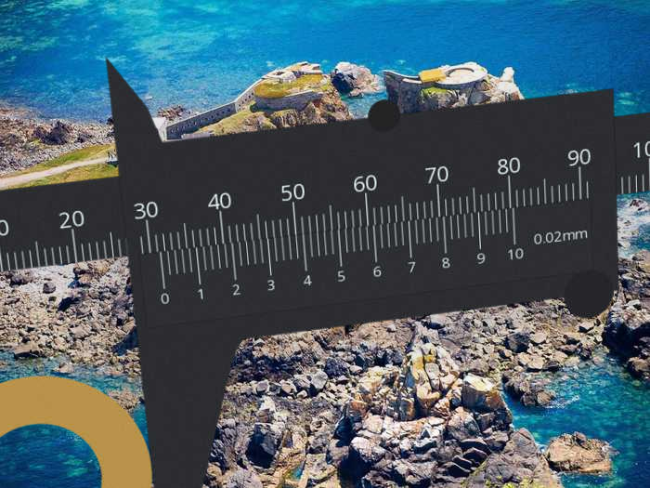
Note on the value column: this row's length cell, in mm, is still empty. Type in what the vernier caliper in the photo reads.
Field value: 31.4 mm
